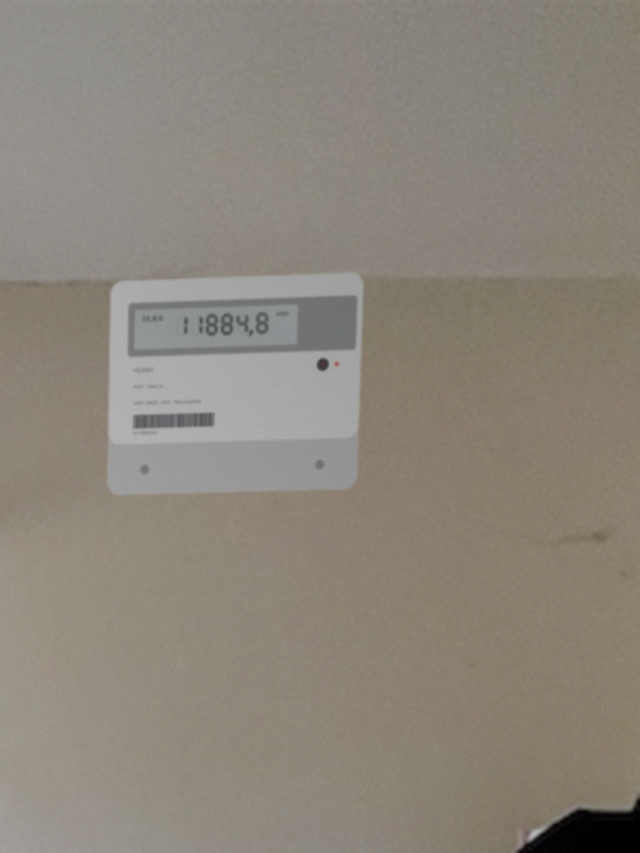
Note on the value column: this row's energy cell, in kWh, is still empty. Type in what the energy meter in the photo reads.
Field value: 11884.8 kWh
